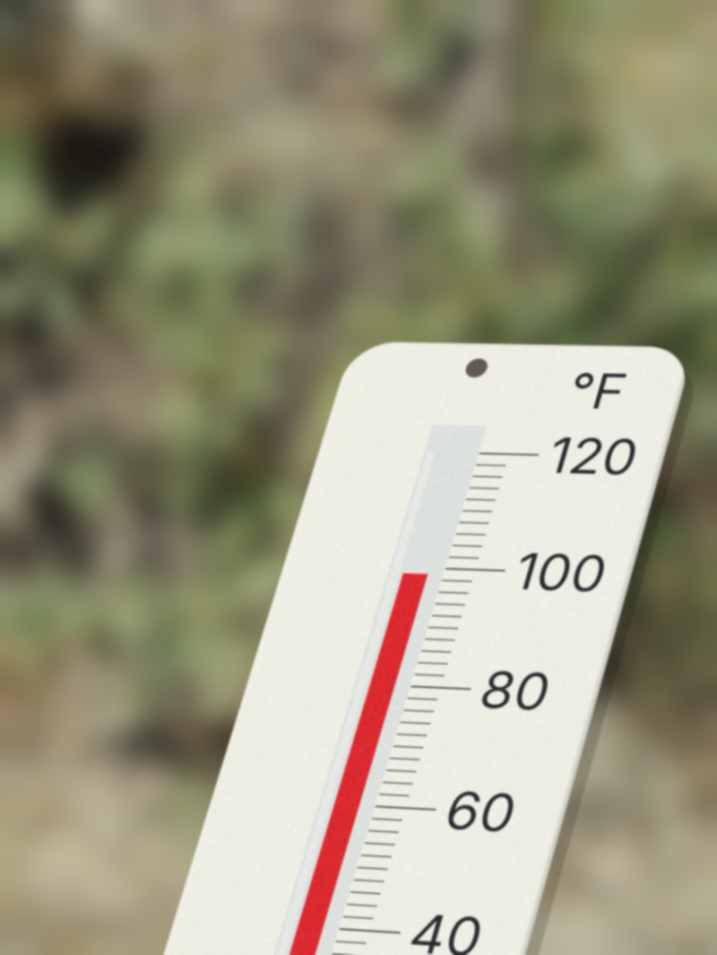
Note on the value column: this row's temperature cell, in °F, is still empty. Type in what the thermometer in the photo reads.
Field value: 99 °F
